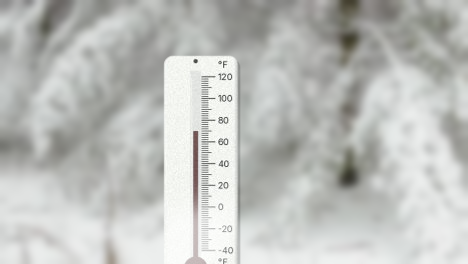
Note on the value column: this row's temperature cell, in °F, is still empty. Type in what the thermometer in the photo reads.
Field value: 70 °F
